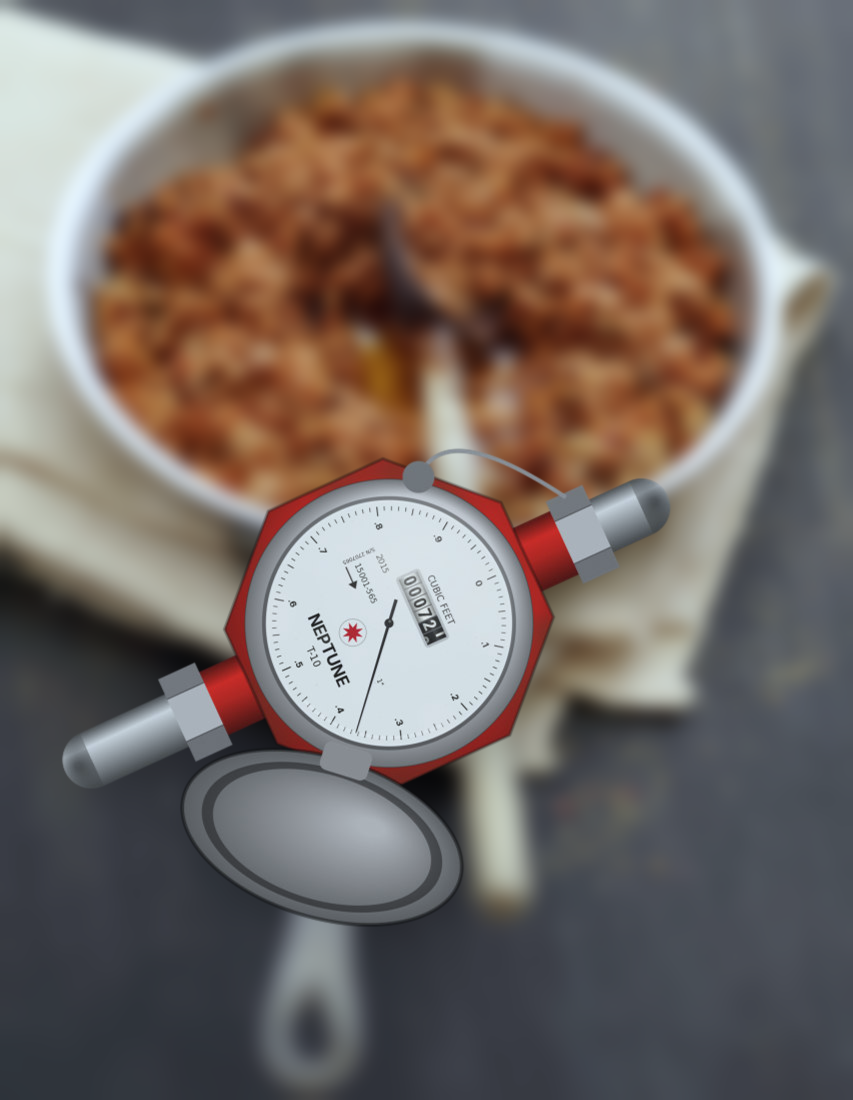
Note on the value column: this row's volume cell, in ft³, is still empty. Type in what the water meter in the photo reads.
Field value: 721.36 ft³
